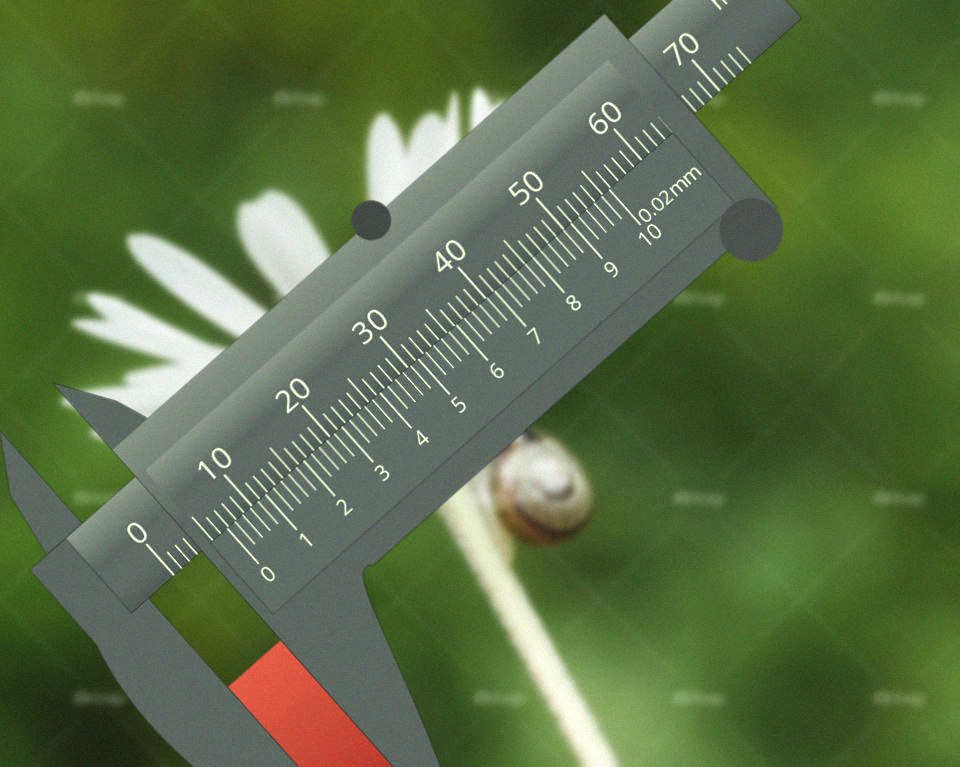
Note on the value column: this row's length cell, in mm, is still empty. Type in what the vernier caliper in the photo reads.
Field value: 6.8 mm
